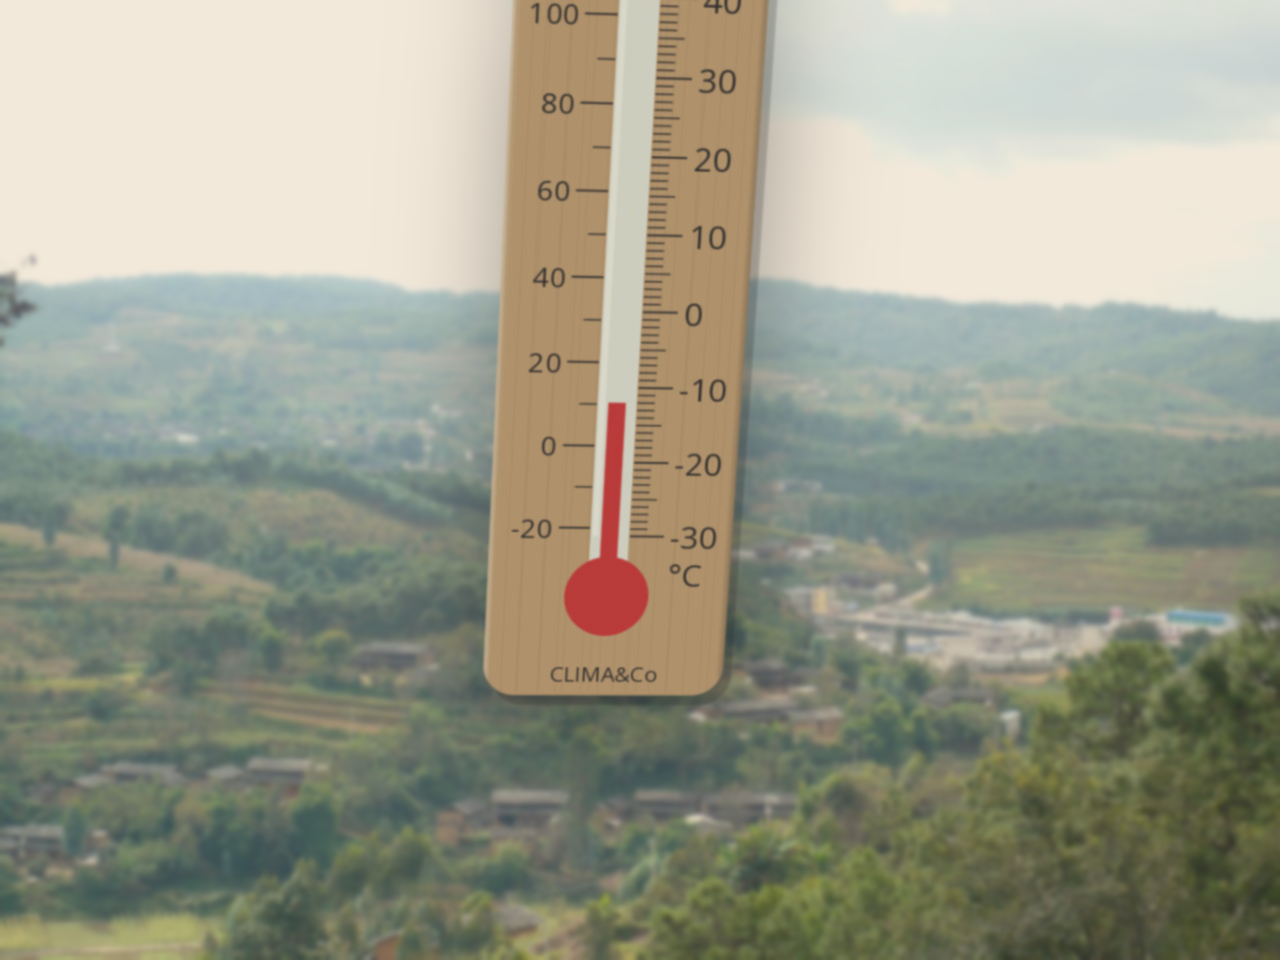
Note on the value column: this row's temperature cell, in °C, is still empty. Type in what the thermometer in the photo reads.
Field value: -12 °C
